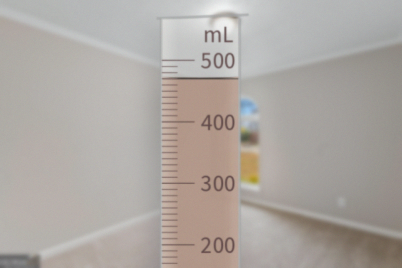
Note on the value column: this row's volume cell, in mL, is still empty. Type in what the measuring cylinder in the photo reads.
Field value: 470 mL
